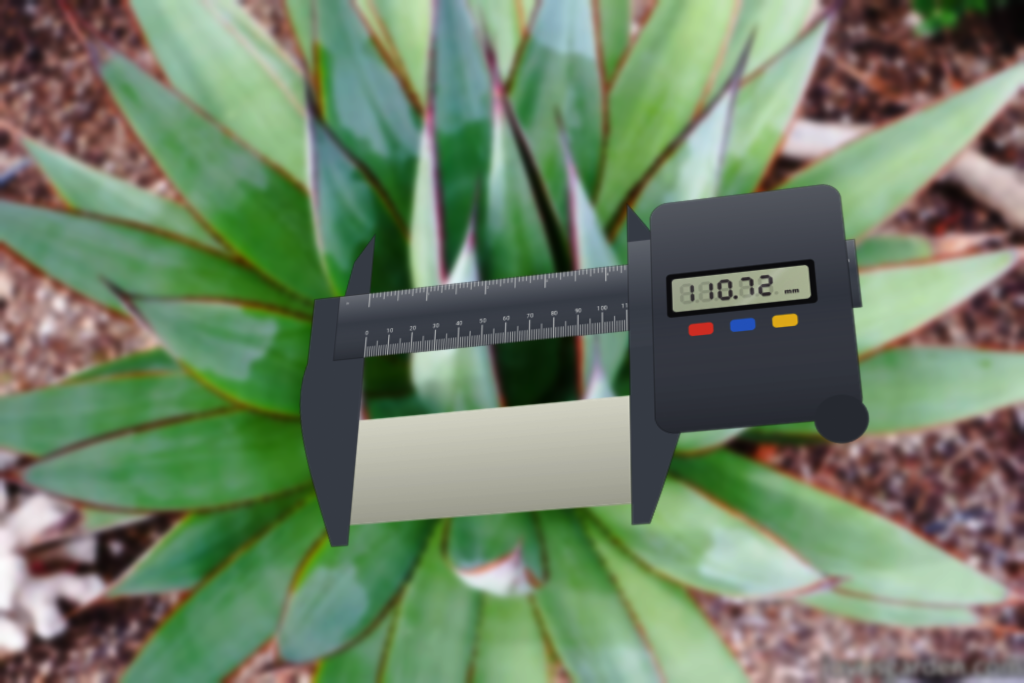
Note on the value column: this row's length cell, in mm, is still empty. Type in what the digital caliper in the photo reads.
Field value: 110.72 mm
